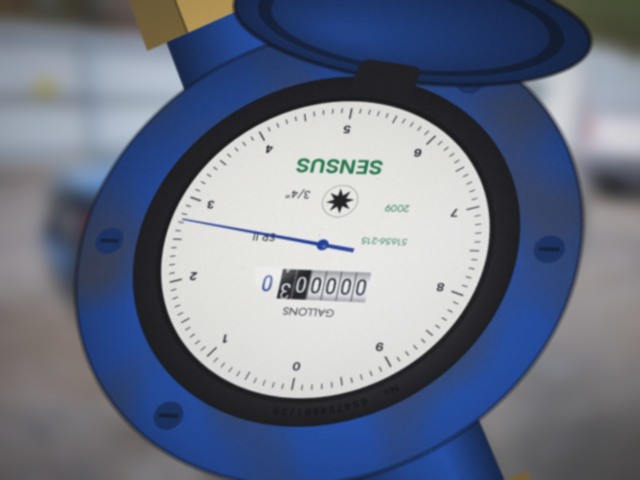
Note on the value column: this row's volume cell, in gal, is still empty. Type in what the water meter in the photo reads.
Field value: 32.7 gal
